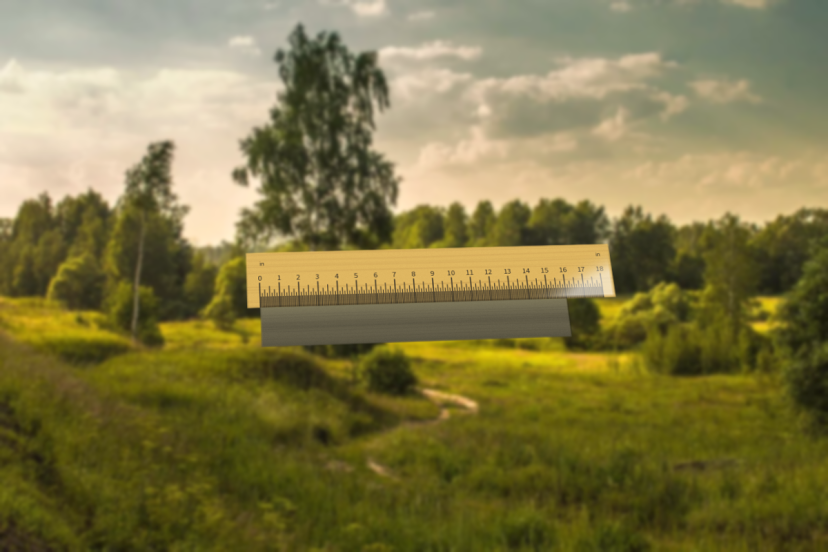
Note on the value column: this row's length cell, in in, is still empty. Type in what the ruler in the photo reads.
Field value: 16 in
